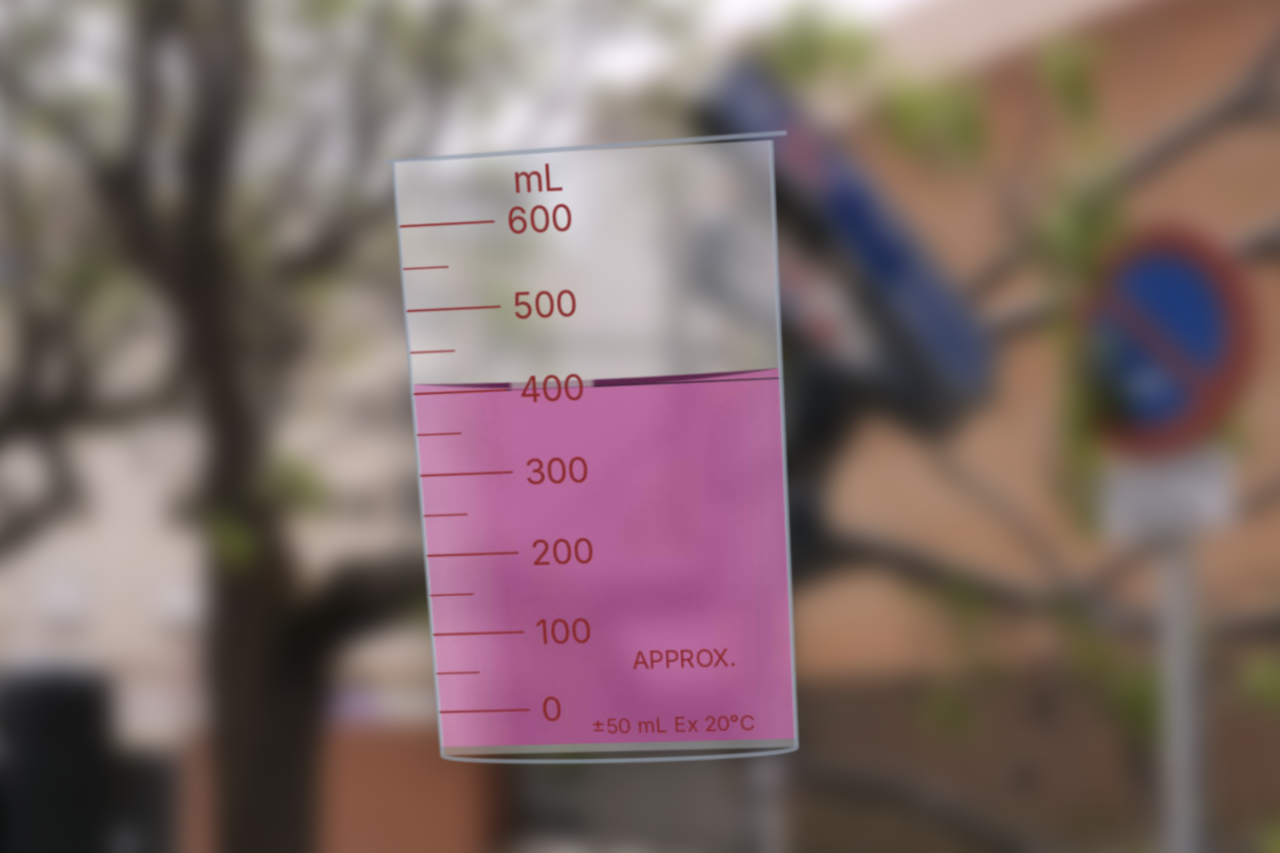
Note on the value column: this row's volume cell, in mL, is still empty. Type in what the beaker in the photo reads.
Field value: 400 mL
